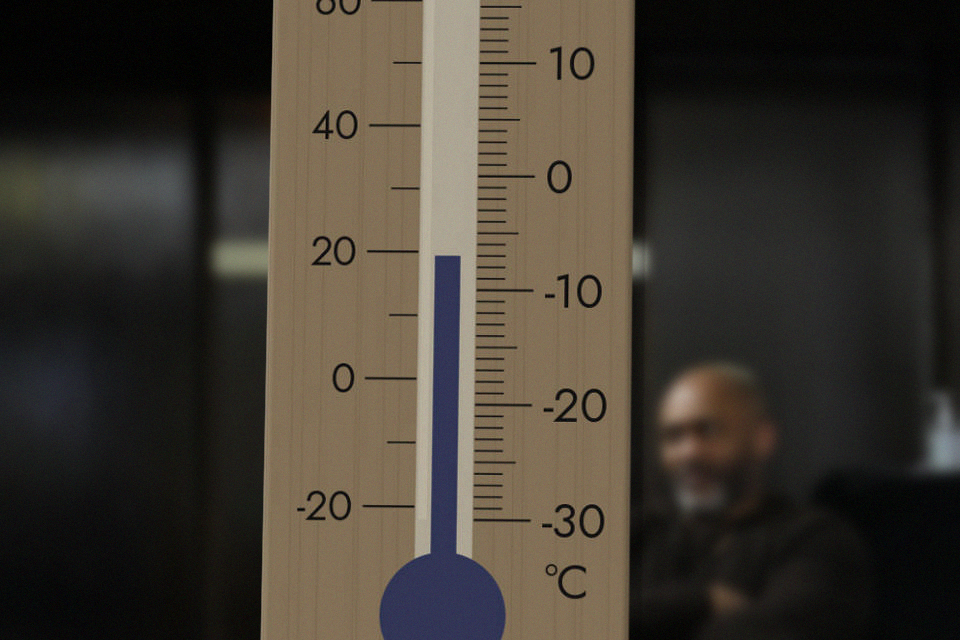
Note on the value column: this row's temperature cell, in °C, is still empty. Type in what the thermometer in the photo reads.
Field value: -7 °C
